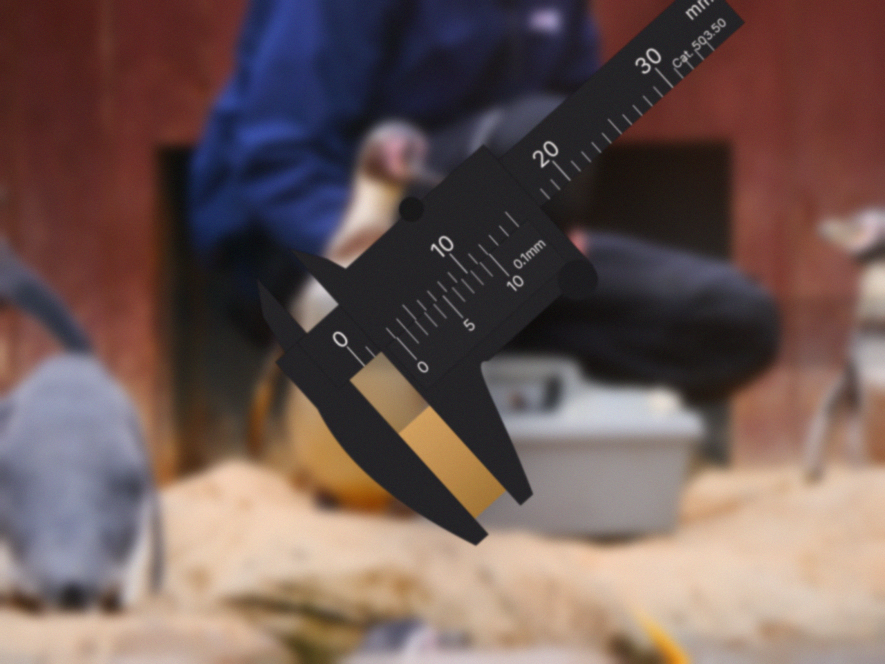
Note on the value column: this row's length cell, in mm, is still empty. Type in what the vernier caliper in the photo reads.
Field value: 3.1 mm
